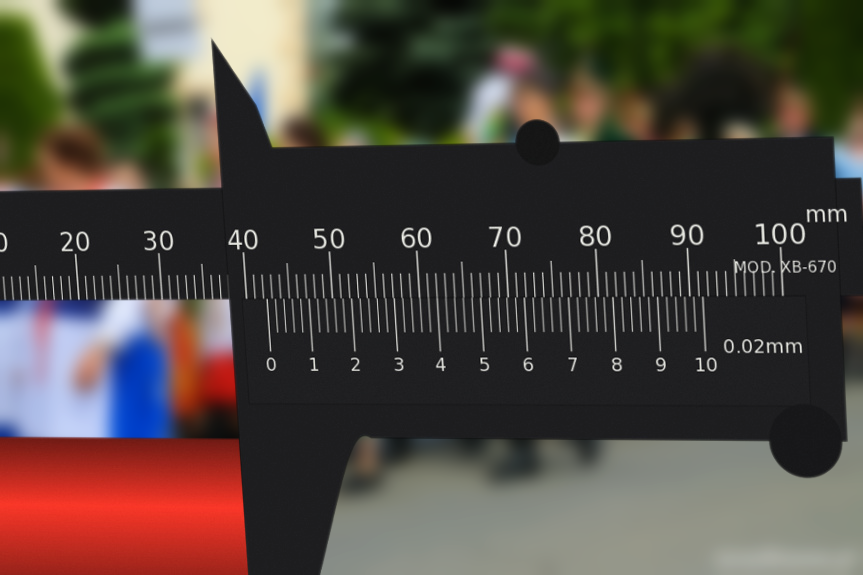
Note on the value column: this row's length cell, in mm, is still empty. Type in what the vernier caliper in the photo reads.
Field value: 42.4 mm
